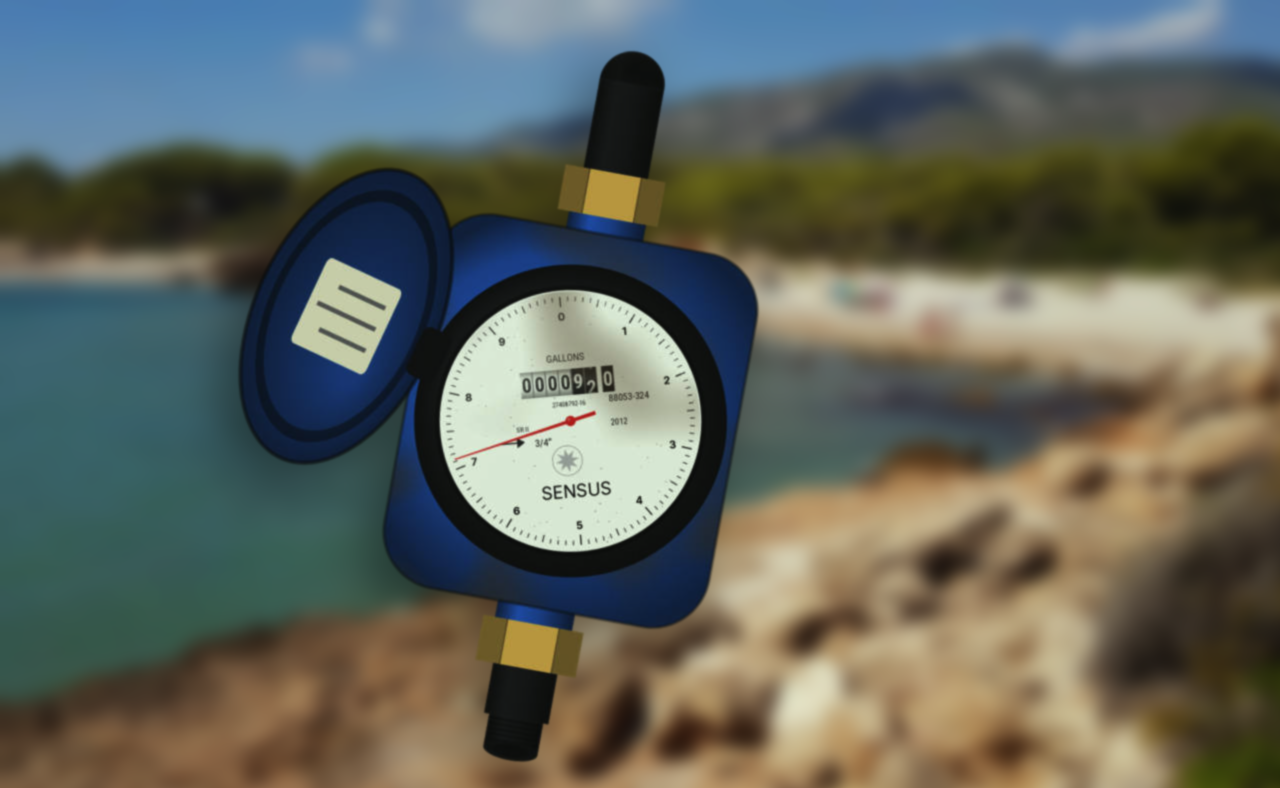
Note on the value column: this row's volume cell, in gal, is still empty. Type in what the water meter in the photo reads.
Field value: 917.1 gal
